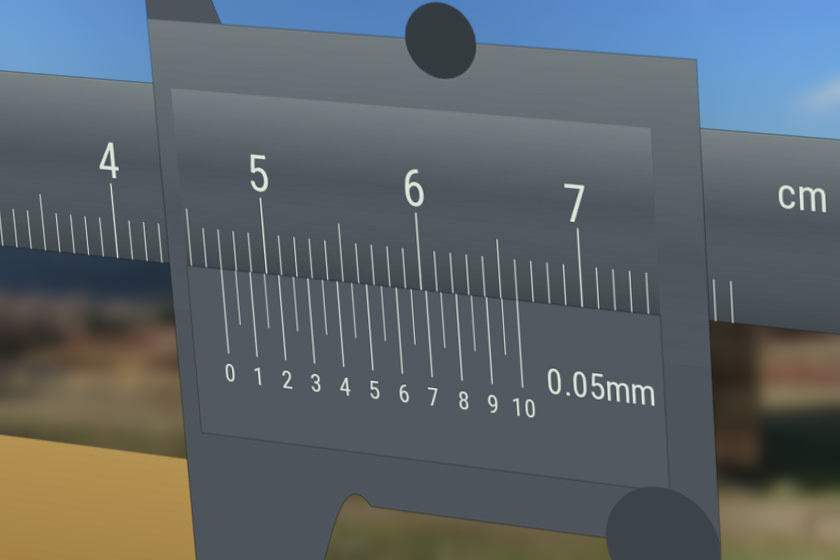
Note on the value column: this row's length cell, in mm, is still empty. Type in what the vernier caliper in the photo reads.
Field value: 47.0 mm
